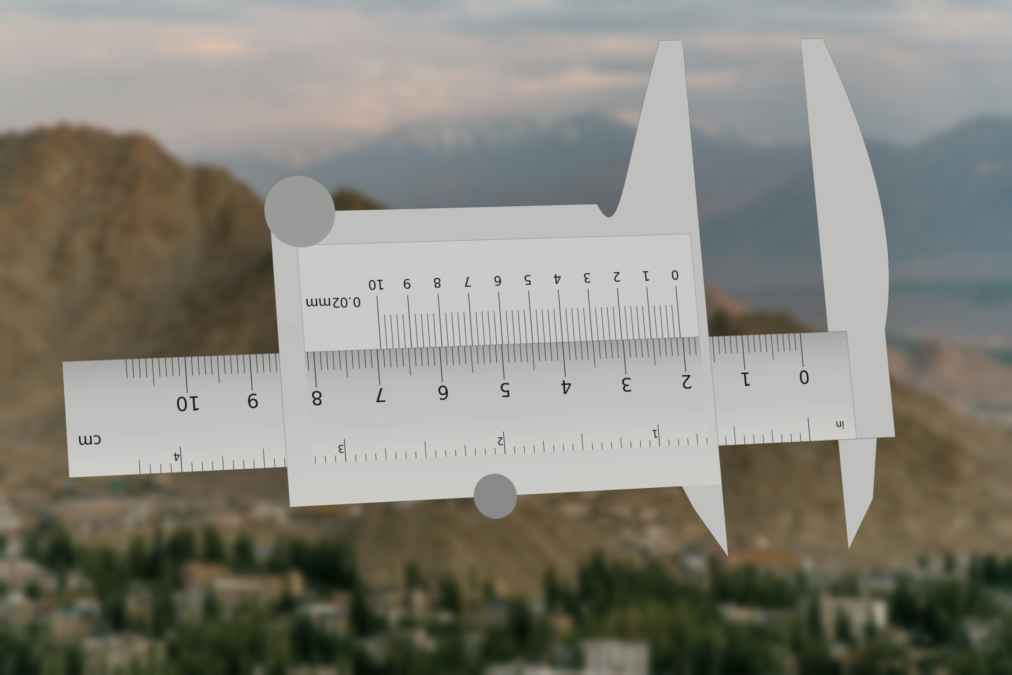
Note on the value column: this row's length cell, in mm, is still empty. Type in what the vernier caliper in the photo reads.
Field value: 20.4 mm
